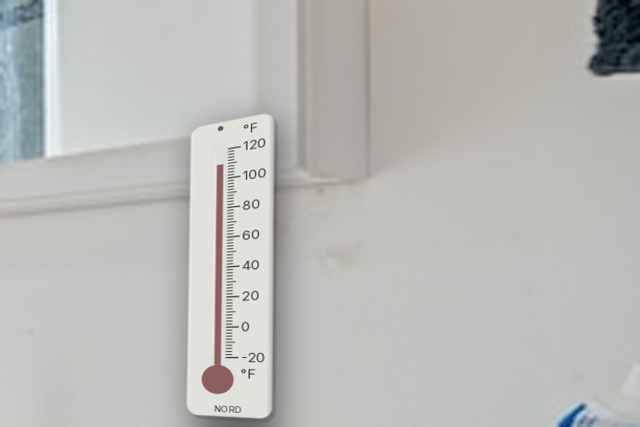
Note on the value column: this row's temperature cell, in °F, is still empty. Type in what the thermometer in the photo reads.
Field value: 110 °F
